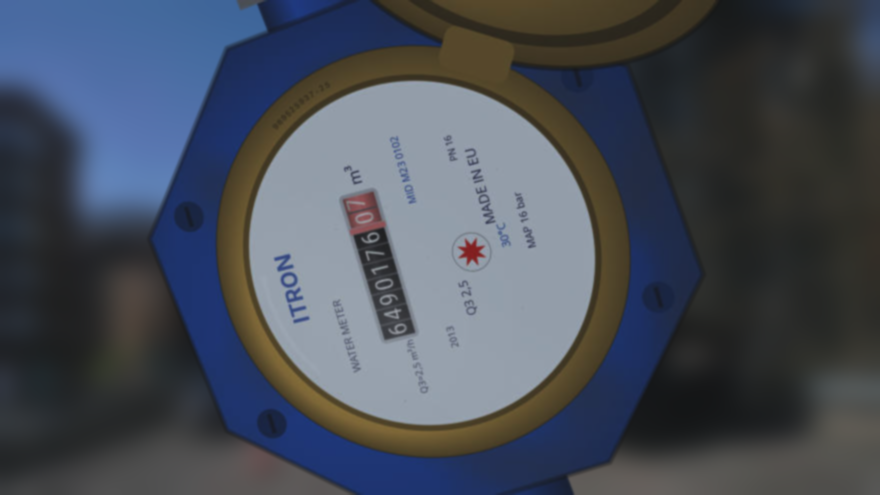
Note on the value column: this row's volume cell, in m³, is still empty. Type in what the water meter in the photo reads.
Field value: 6490176.07 m³
